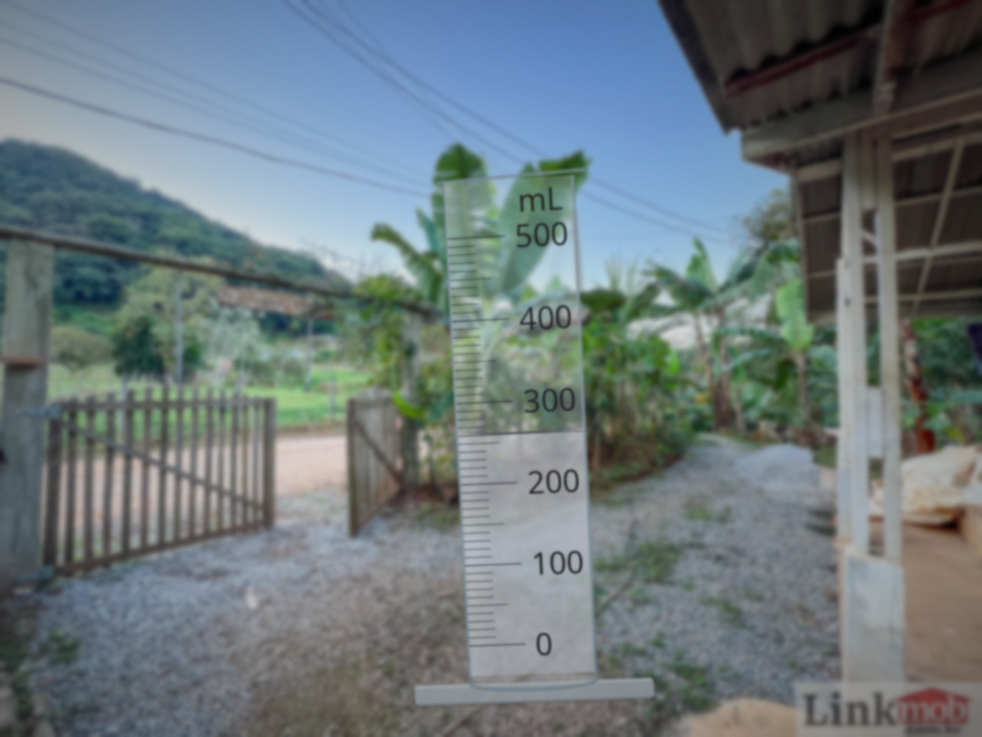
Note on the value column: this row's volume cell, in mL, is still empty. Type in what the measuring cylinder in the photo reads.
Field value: 260 mL
